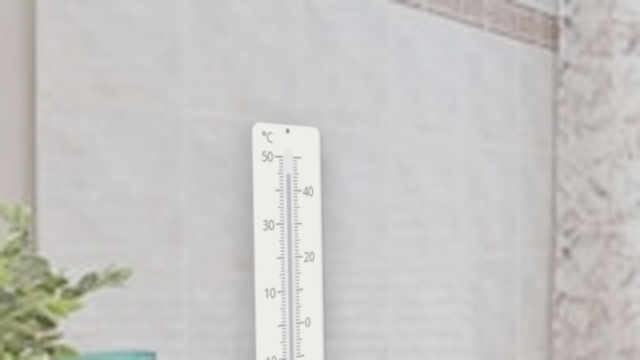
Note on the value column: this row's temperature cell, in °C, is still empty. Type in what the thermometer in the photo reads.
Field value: 45 °C
